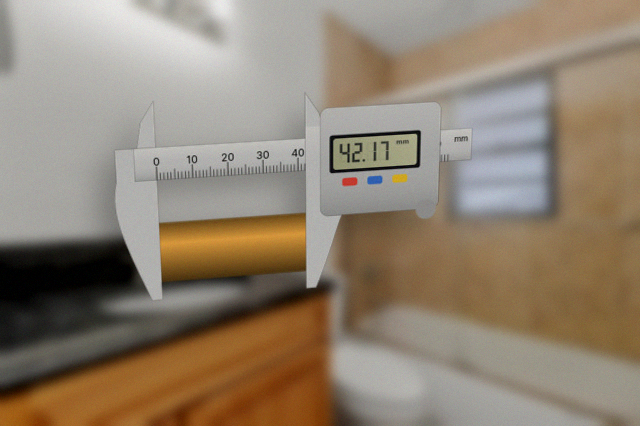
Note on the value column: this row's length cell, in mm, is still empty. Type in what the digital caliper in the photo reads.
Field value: 42.17 mm
